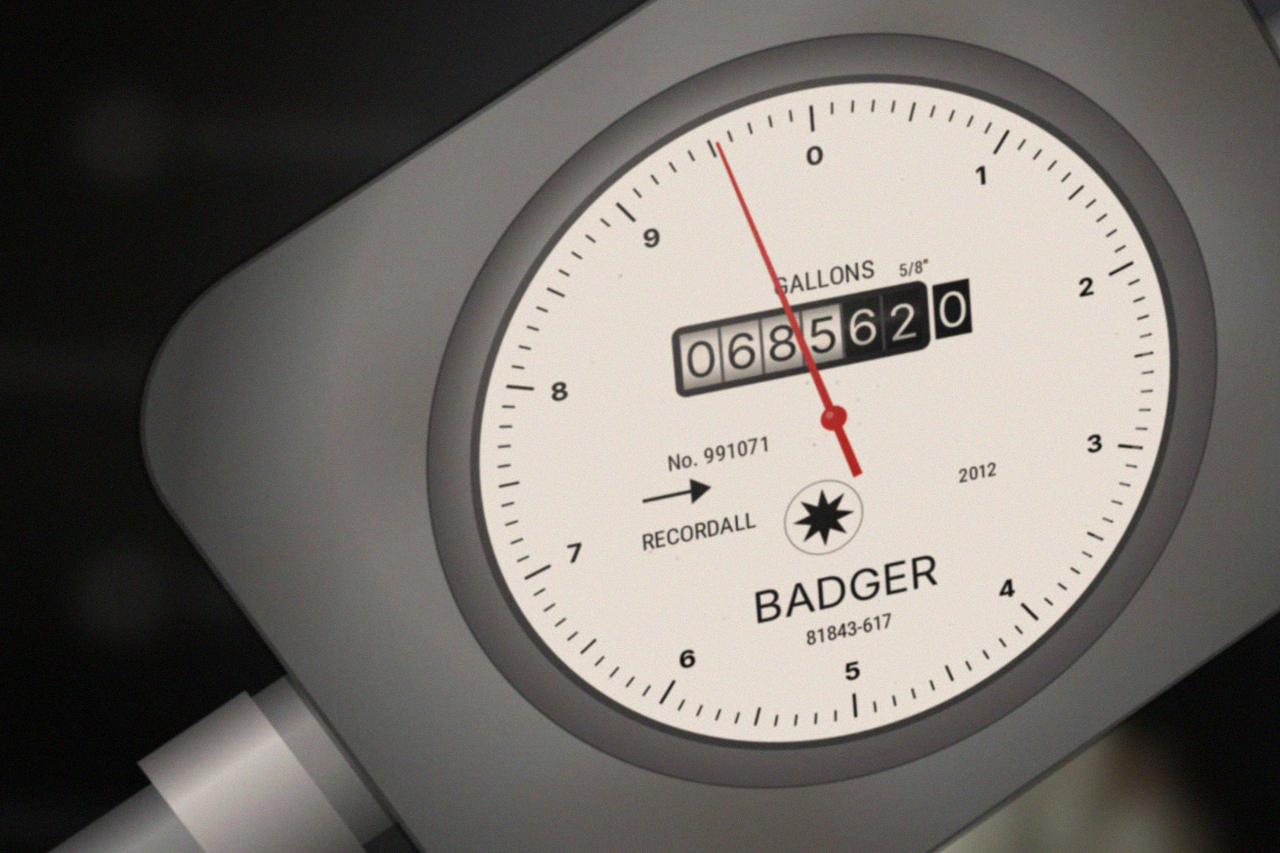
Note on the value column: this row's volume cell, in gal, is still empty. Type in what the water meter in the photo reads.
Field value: 685619.5 gal
